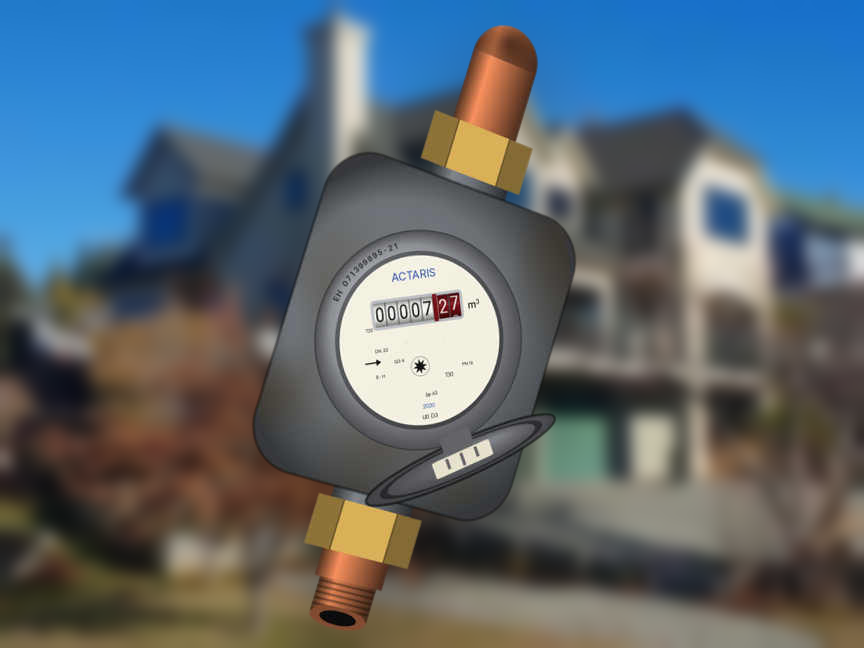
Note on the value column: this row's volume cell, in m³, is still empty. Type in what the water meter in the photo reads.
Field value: 7.27 m³
